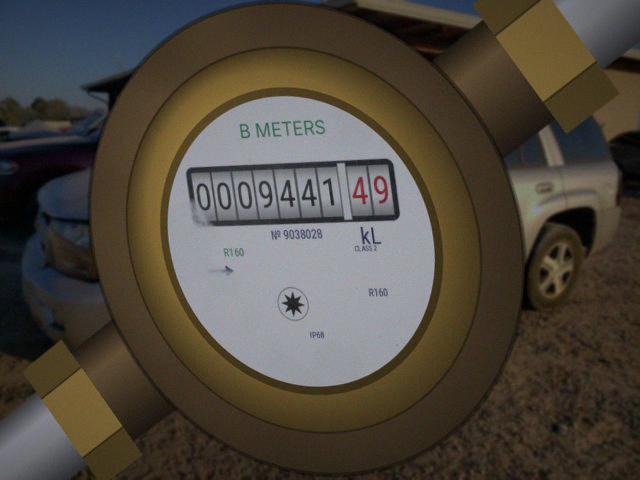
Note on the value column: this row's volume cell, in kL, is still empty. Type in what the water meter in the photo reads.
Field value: 9441.49 kL
